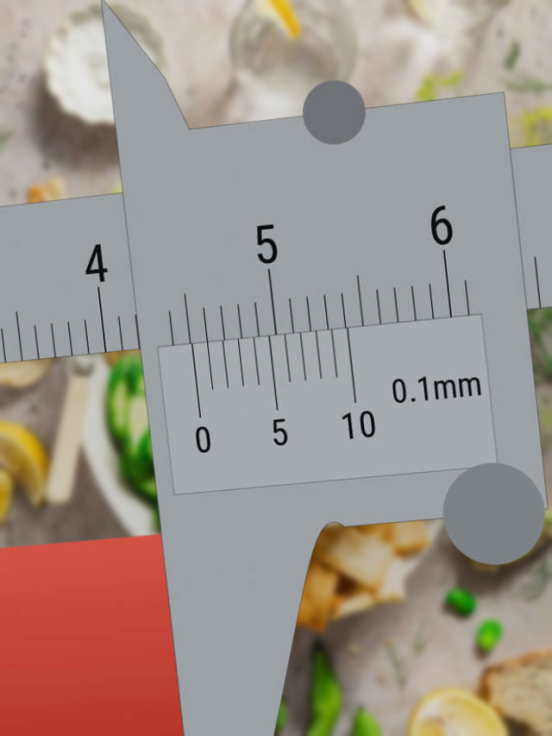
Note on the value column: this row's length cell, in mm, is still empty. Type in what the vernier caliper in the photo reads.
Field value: 45.1 mm
